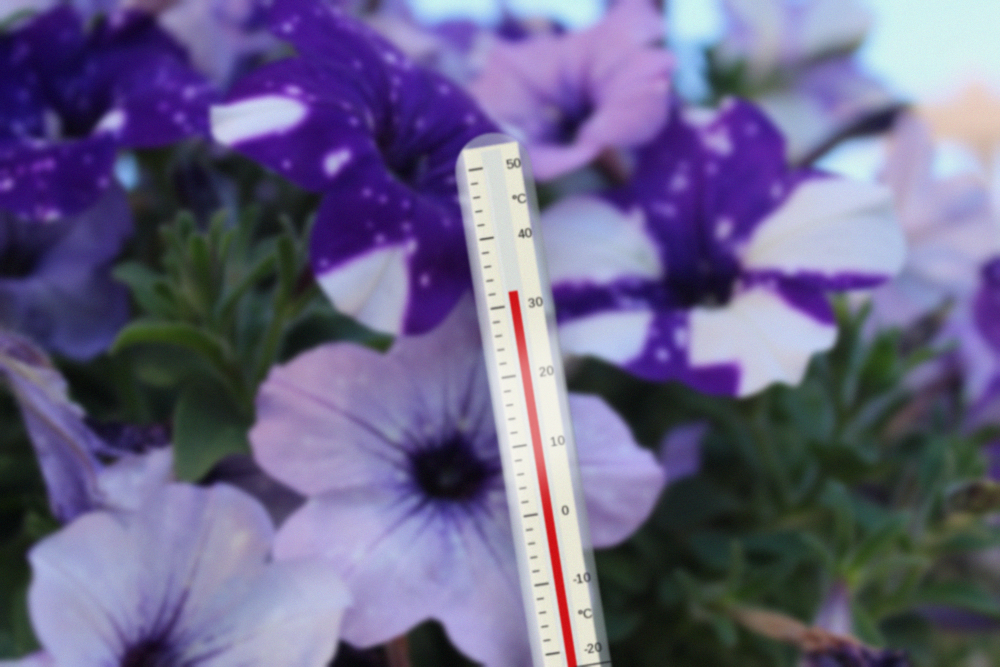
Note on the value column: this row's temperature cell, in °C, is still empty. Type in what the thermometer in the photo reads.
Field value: 32 °C
